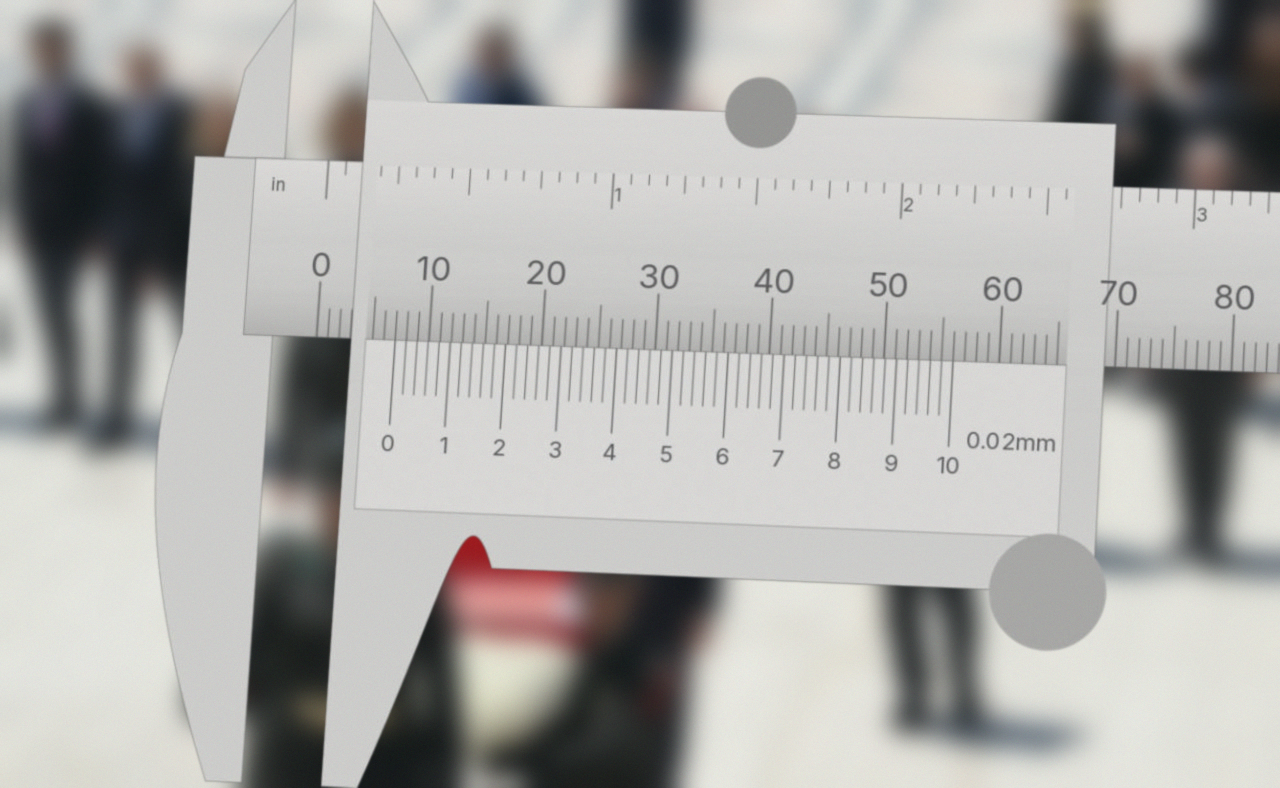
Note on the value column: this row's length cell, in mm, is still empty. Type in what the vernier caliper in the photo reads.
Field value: 7.0 mm
